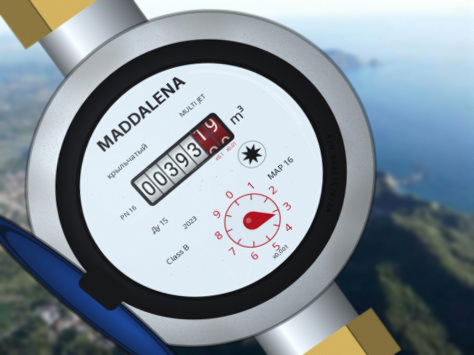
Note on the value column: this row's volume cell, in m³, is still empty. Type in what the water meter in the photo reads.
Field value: 393.193 m³
